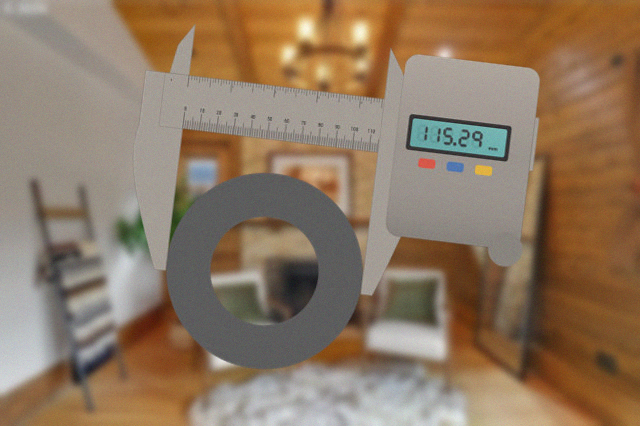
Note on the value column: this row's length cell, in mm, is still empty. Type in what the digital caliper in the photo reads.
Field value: 115.29 mm
